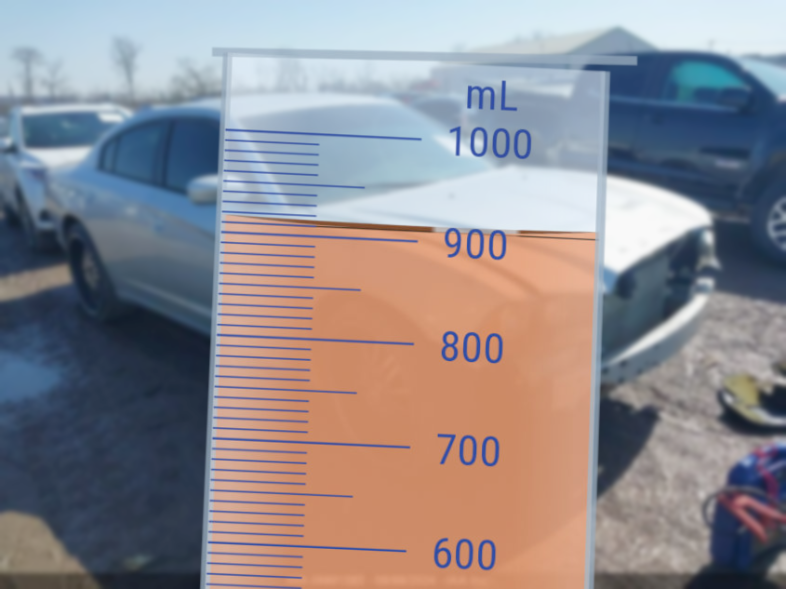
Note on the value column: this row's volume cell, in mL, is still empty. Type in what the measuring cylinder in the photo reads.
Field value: 910 mL
